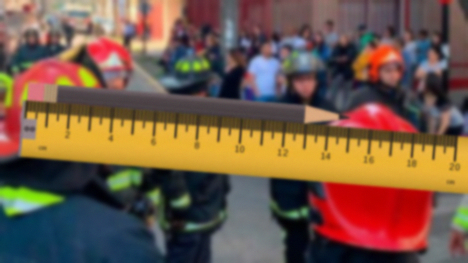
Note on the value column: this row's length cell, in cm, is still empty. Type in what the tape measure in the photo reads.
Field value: 15 cm
